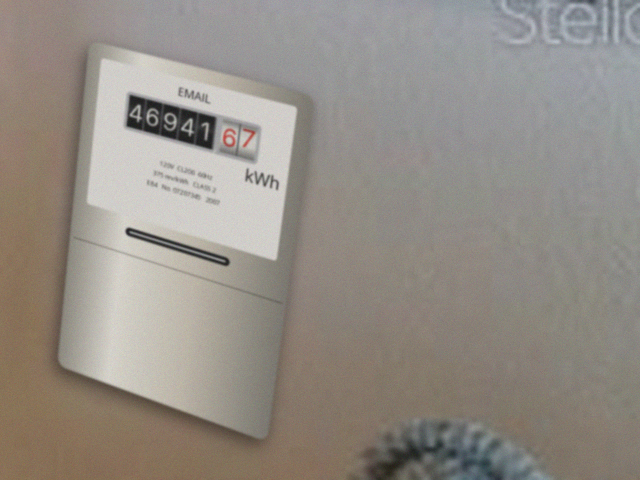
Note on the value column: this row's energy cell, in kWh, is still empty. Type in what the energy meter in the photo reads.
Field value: 46941.67 kWh
